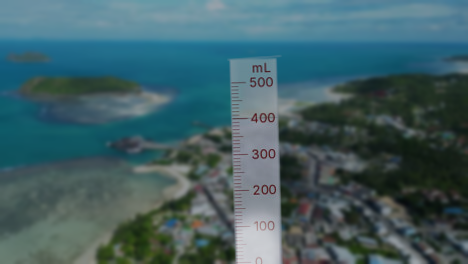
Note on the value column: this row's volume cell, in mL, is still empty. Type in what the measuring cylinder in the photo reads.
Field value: 400 mL
